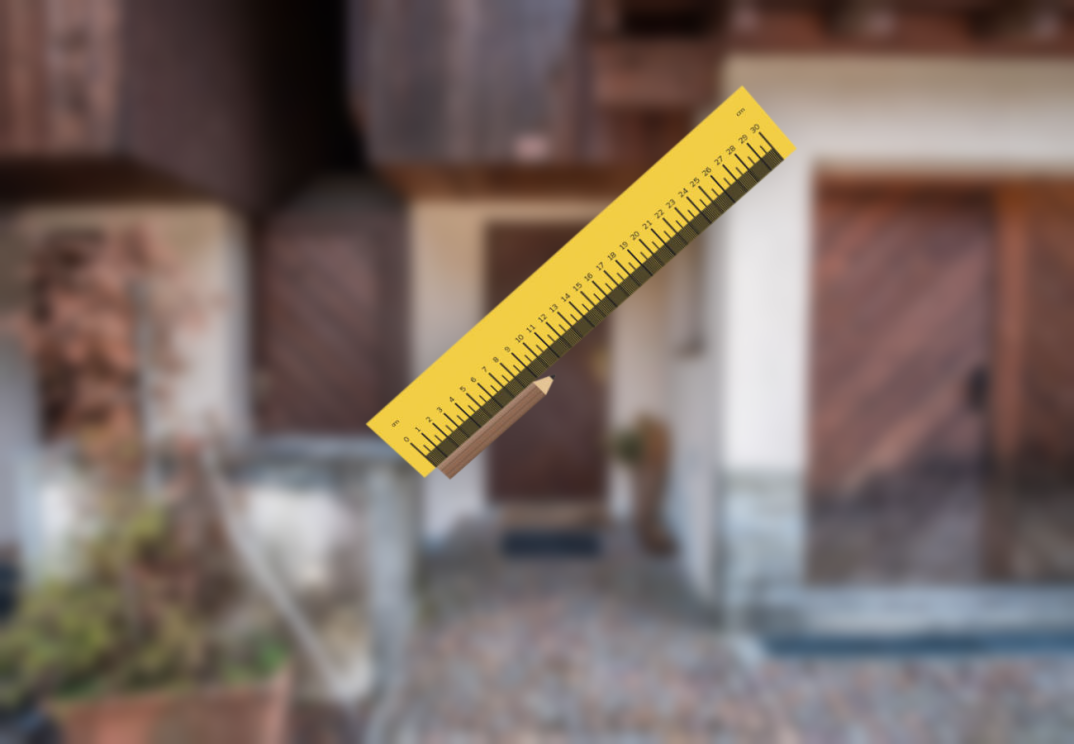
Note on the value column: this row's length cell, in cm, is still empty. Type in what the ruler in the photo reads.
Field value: 10 cm
